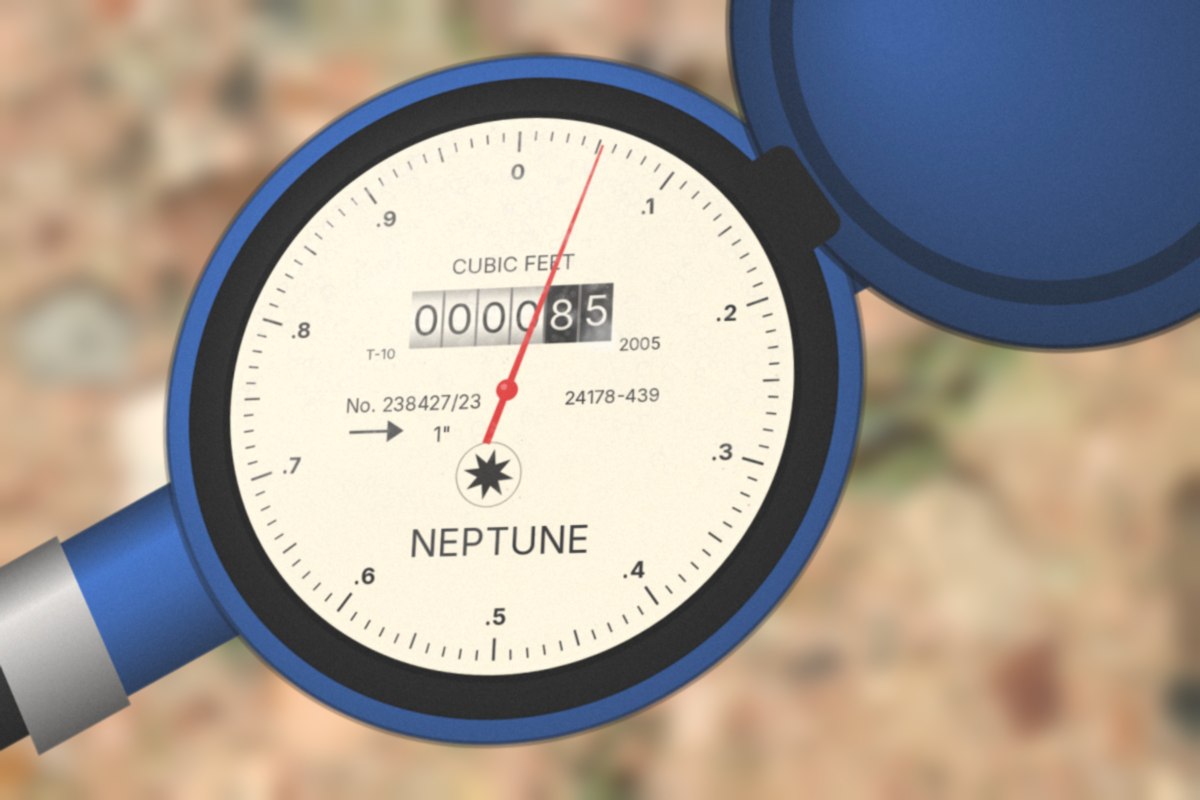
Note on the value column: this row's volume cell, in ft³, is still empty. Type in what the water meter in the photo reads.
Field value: 85.05 ft³
